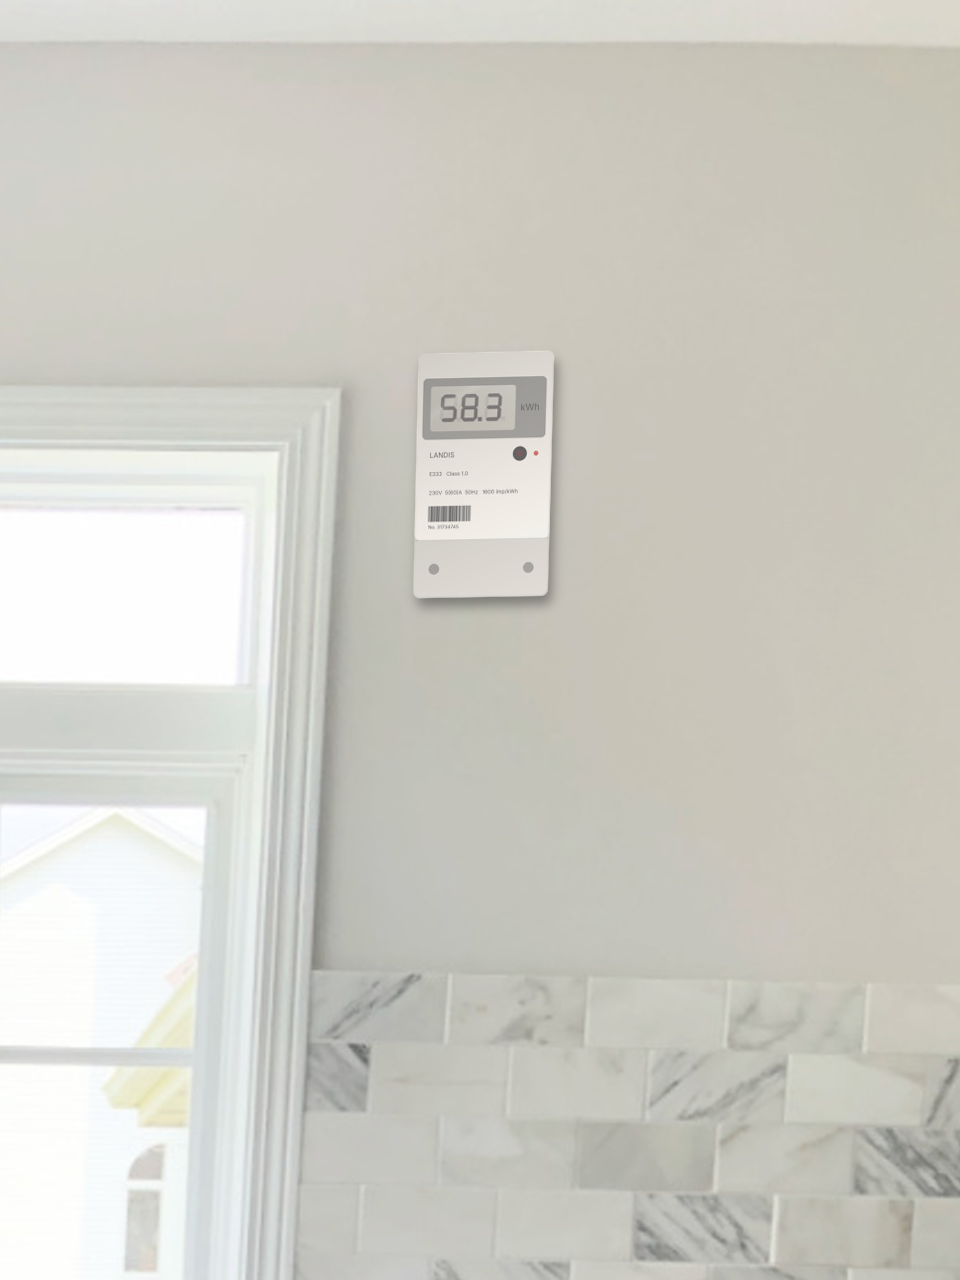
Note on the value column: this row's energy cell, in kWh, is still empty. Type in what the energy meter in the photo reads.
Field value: 58.3 kWh
